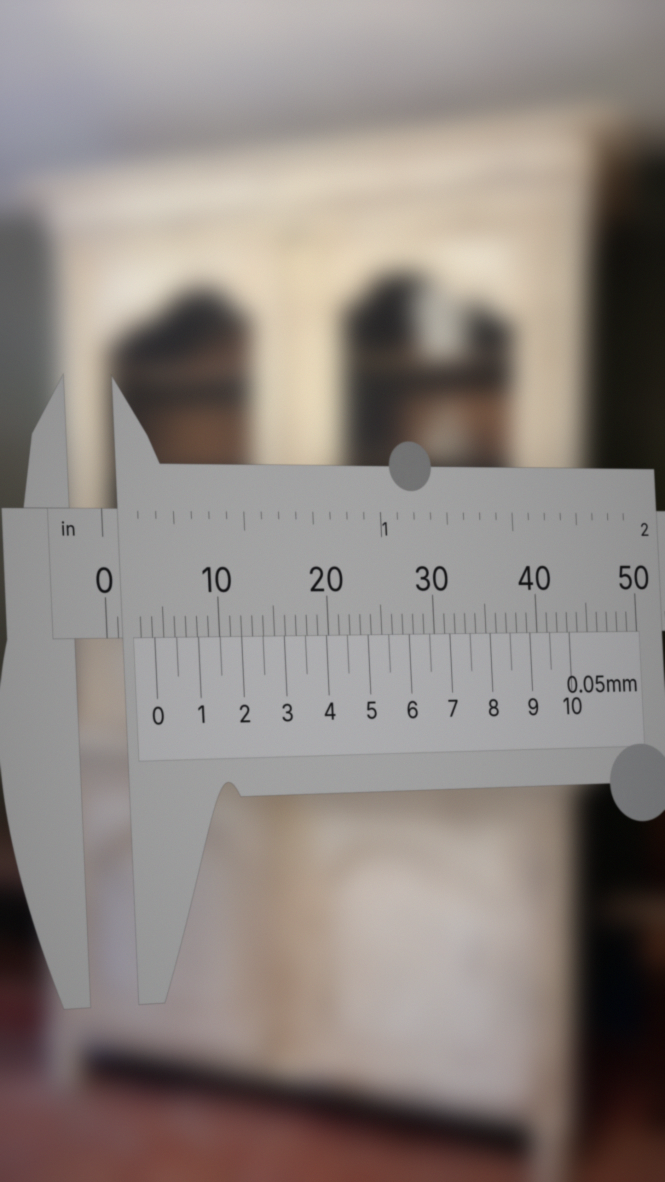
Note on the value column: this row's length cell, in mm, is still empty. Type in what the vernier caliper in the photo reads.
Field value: 4.2 mm
